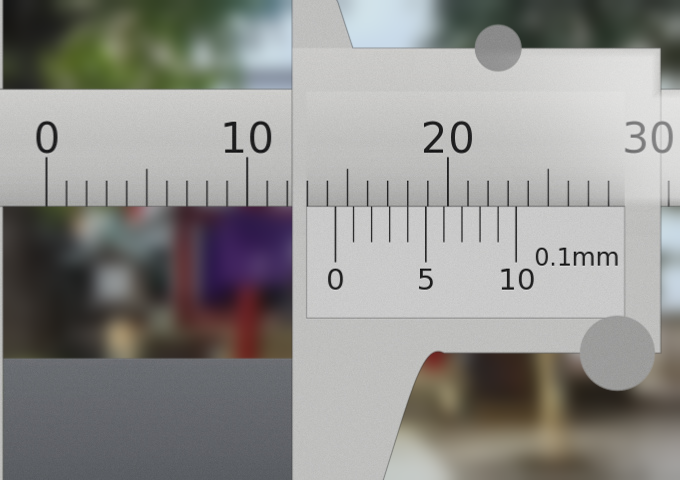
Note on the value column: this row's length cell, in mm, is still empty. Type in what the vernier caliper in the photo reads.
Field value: 14.4 mm
